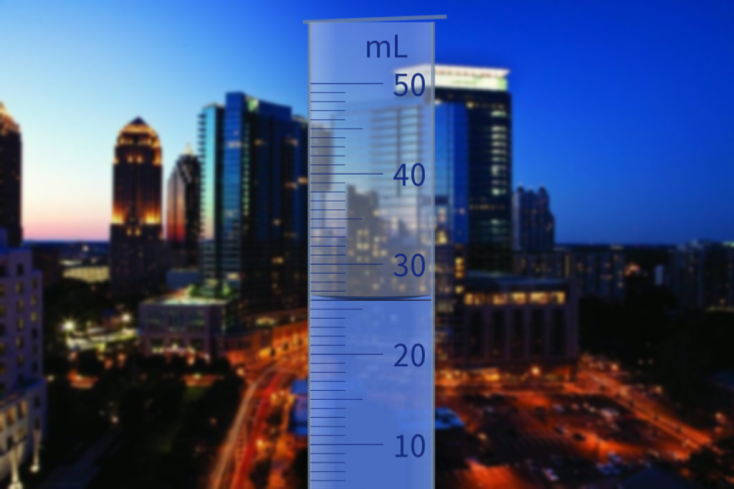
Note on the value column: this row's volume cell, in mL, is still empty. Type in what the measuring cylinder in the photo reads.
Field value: 26 mL
